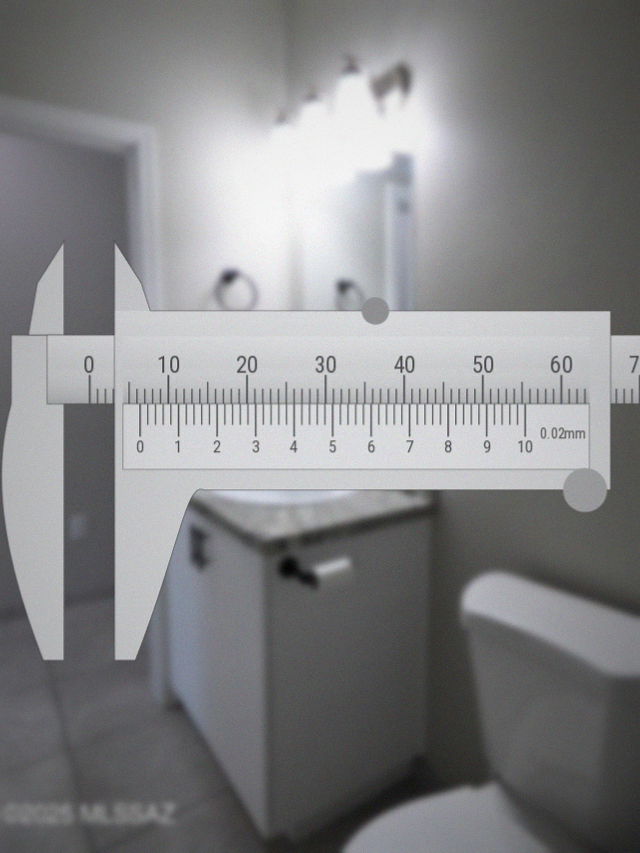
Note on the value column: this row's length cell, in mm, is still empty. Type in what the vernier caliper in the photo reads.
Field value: 6.4 mm
